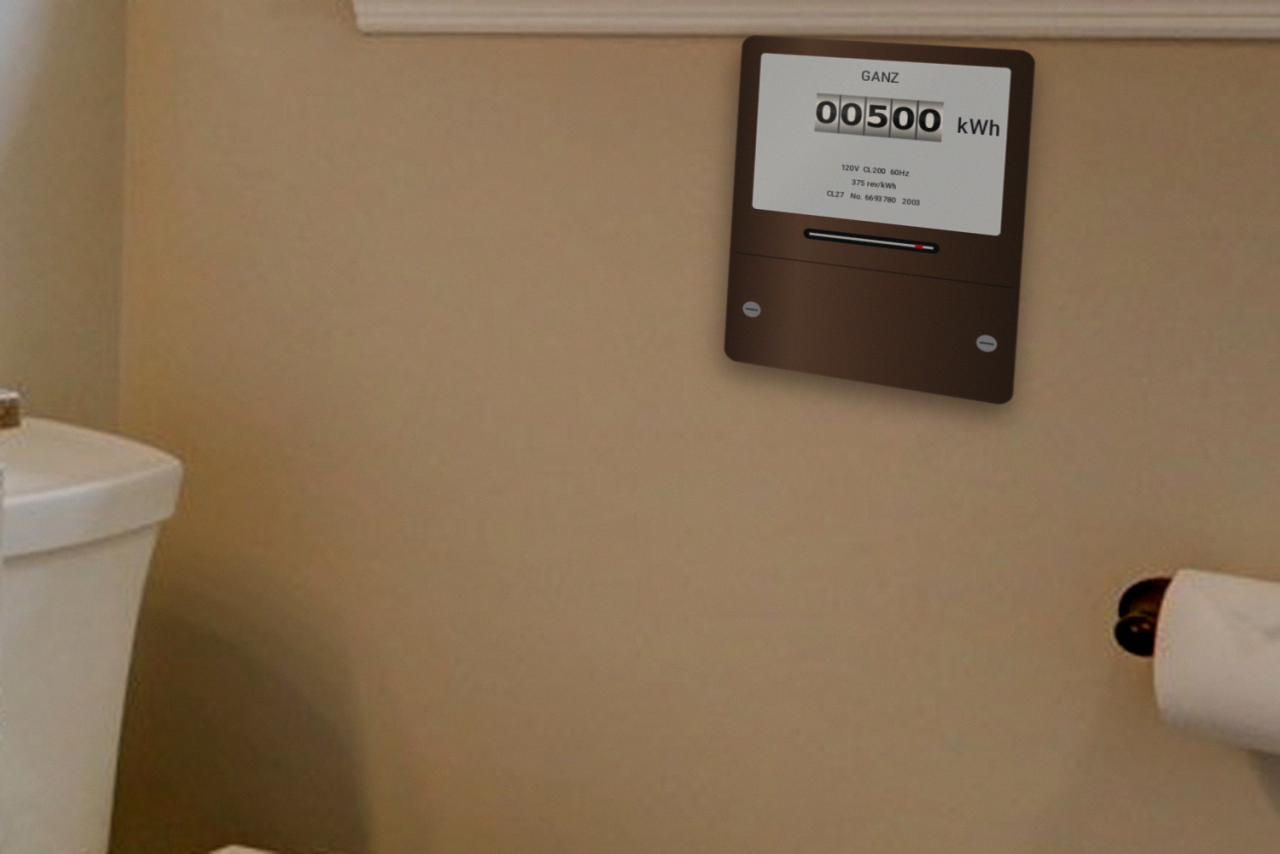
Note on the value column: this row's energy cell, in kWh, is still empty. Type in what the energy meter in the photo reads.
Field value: 500 kWh
